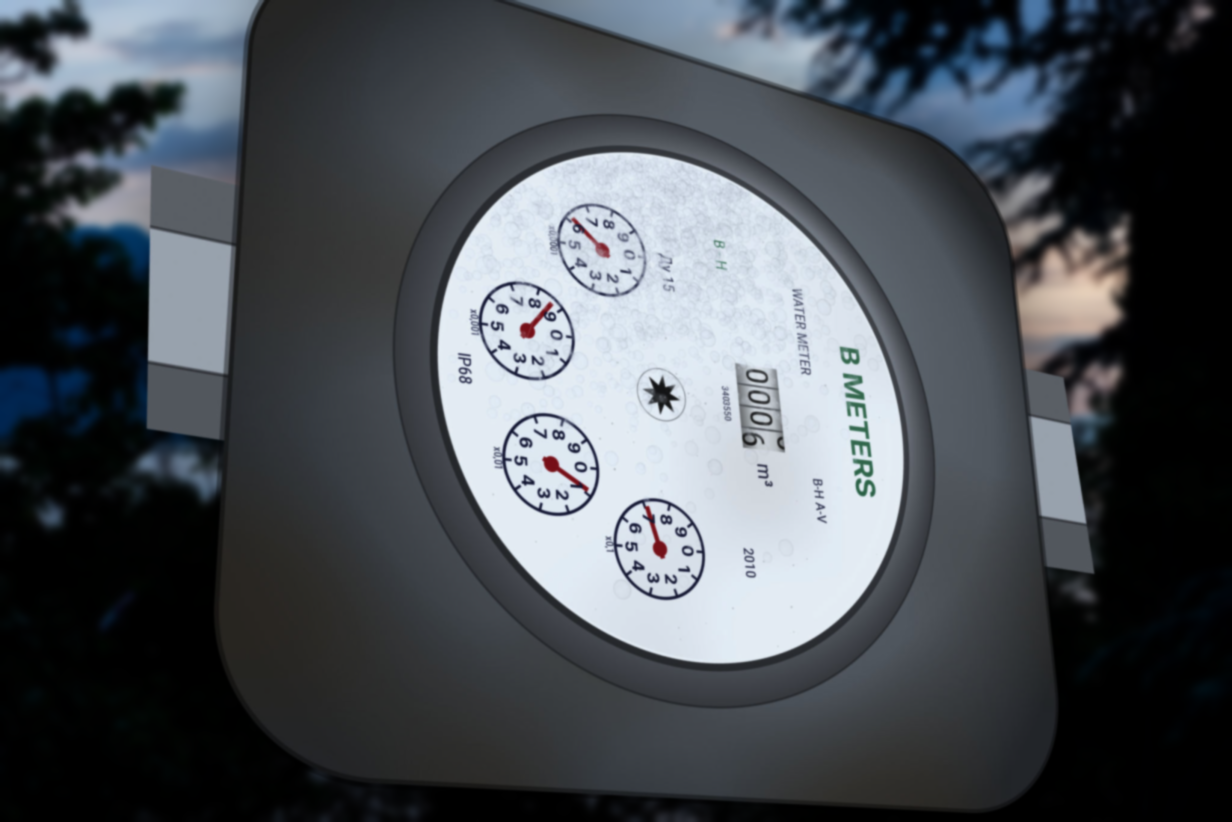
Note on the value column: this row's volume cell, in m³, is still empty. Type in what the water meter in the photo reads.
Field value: 5.7086 m³
